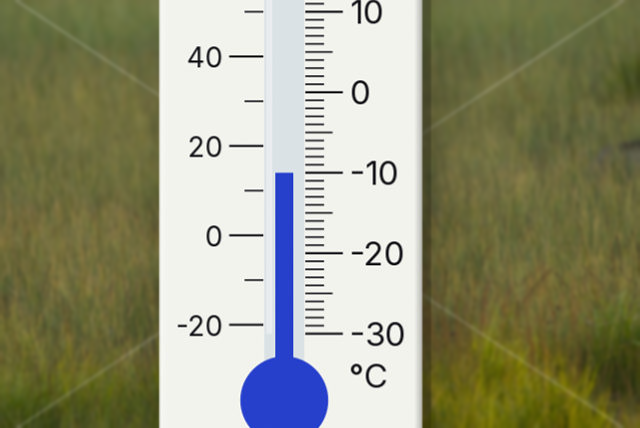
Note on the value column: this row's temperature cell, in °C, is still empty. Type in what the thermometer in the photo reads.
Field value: -10 °C
